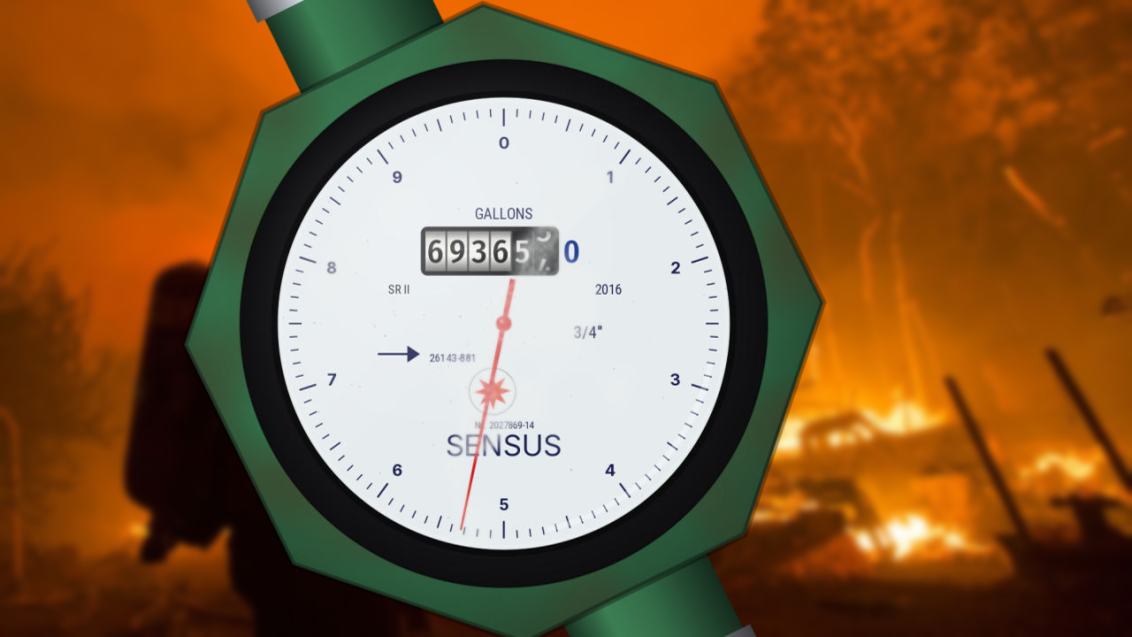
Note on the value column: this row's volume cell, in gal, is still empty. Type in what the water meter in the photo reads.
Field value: 6936535.3 gal
